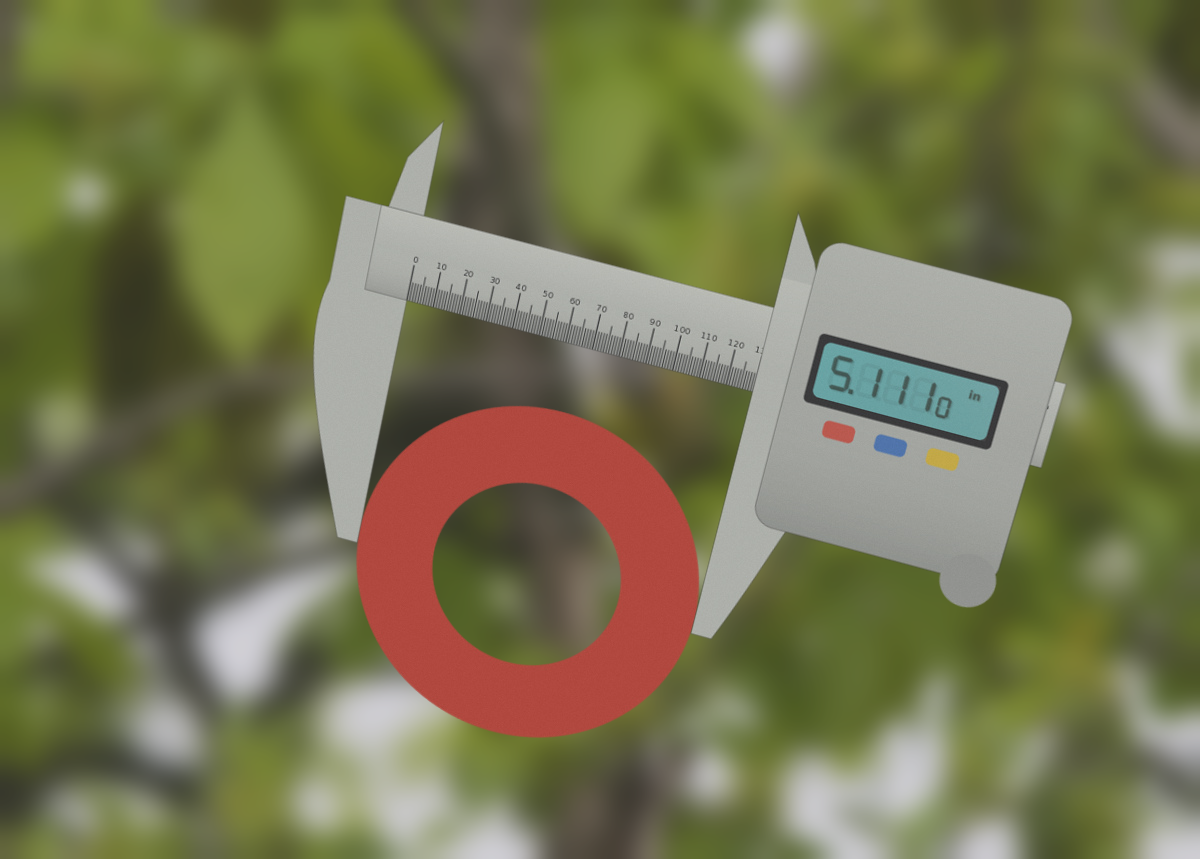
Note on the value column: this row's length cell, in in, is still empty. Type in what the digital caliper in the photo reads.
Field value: 5.1110 in
